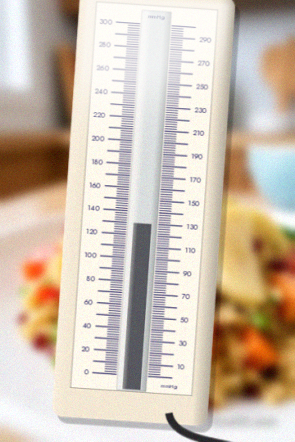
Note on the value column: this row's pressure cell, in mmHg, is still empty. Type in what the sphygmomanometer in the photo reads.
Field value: 130 mmHg
